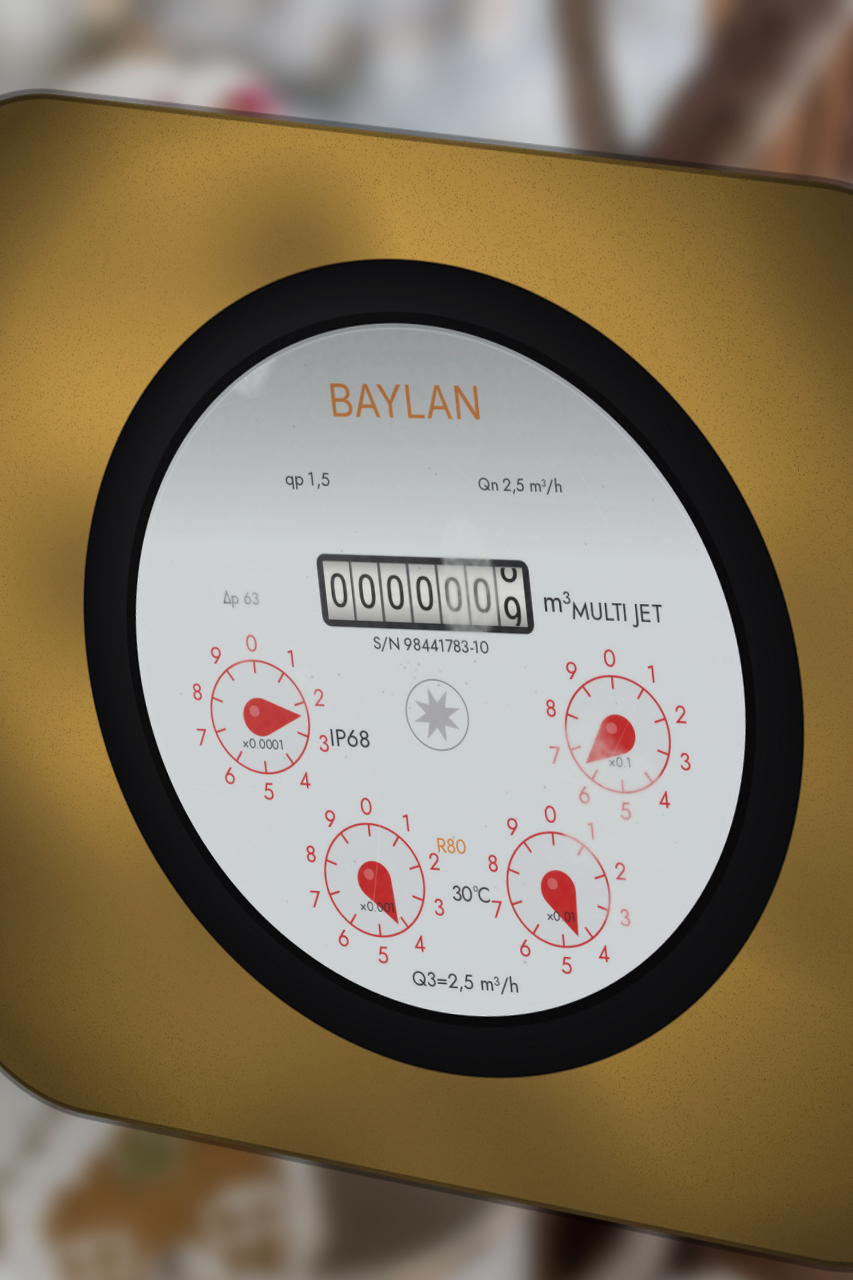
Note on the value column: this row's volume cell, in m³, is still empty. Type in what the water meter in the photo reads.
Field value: 8.6442 m³
